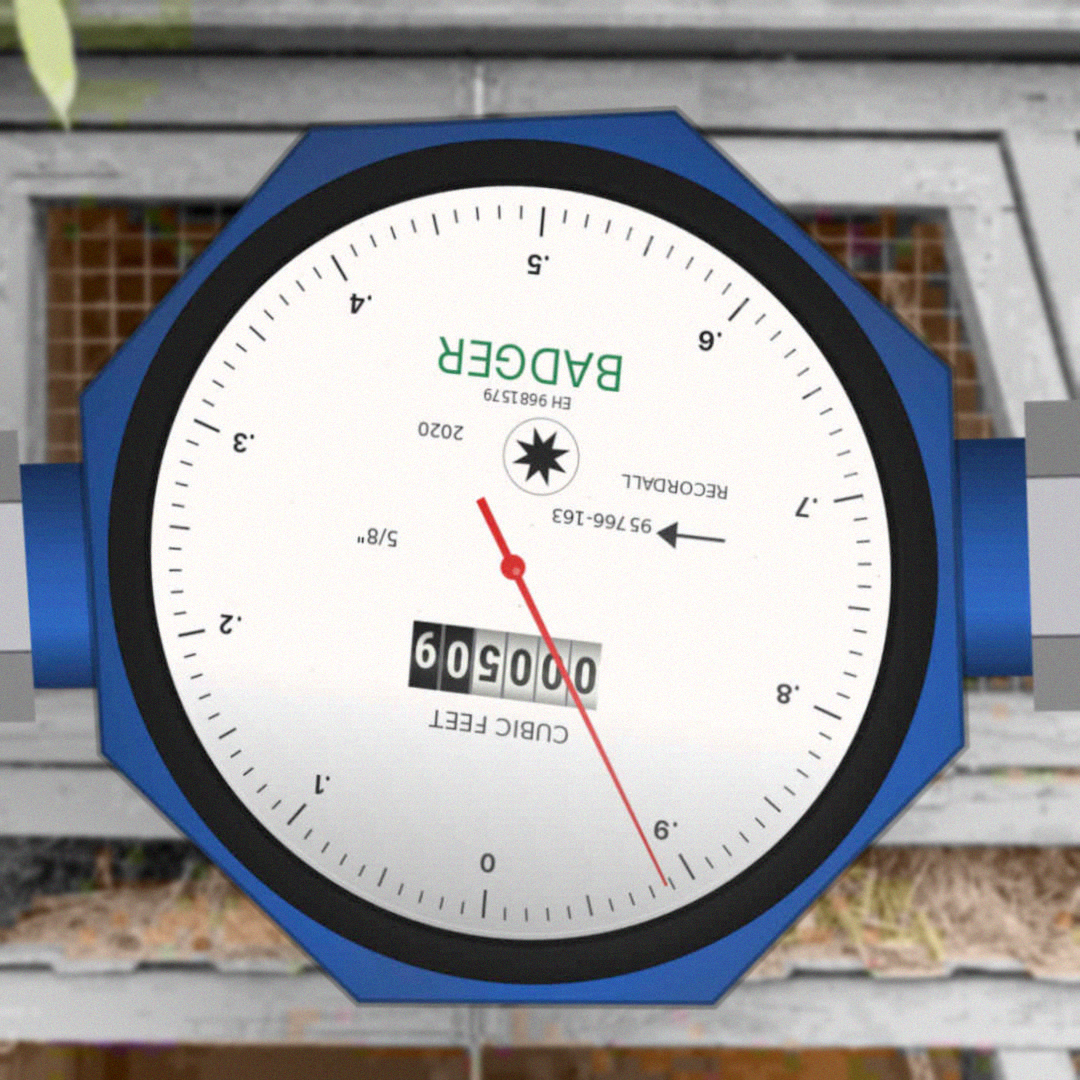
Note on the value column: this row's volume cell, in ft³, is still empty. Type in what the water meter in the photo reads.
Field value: 508.91 ft³
